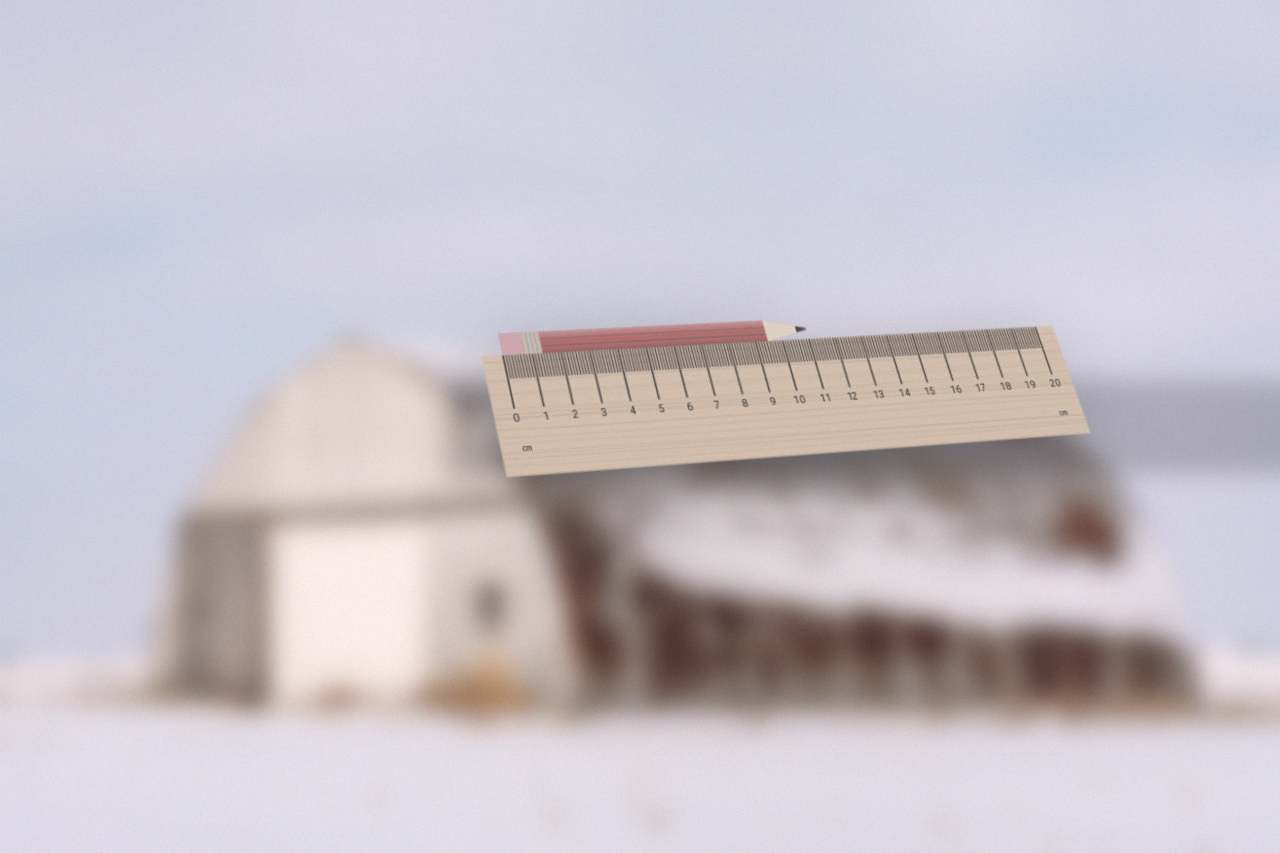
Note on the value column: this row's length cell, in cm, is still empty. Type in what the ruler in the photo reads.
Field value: 11 cm
